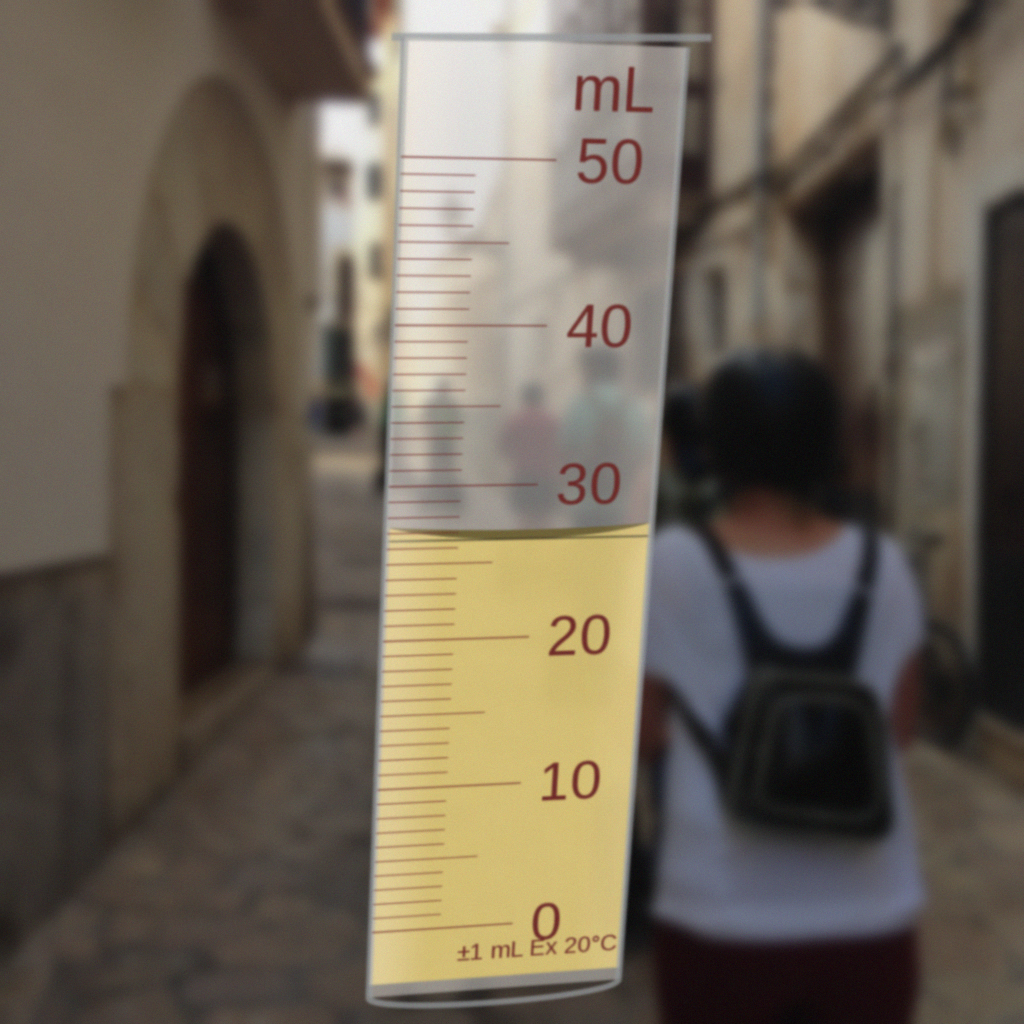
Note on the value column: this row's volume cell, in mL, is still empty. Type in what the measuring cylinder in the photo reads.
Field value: 26.5 mL
